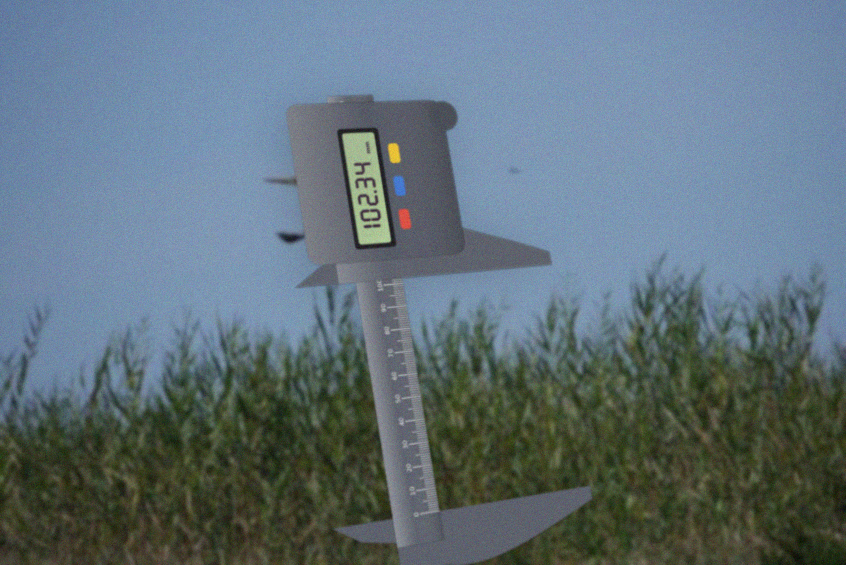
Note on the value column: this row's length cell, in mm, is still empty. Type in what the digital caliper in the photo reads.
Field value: 102.34 mm
